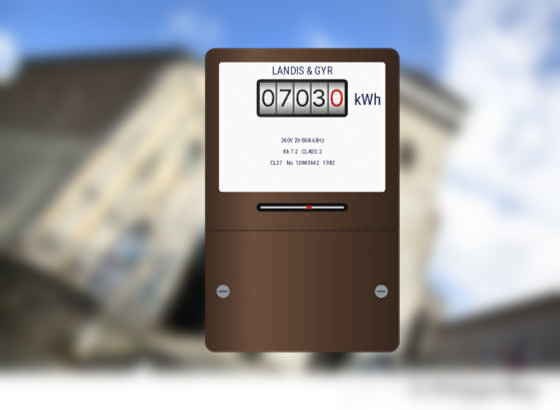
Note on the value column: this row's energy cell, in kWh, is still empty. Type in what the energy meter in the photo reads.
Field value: 703.0 kWh
